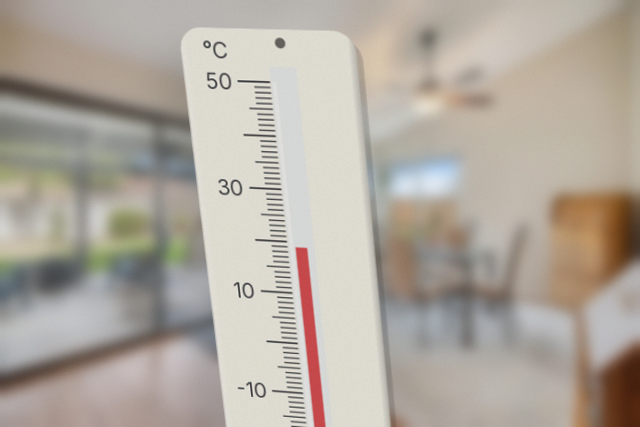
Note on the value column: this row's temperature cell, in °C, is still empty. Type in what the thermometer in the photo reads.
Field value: 19 °C
